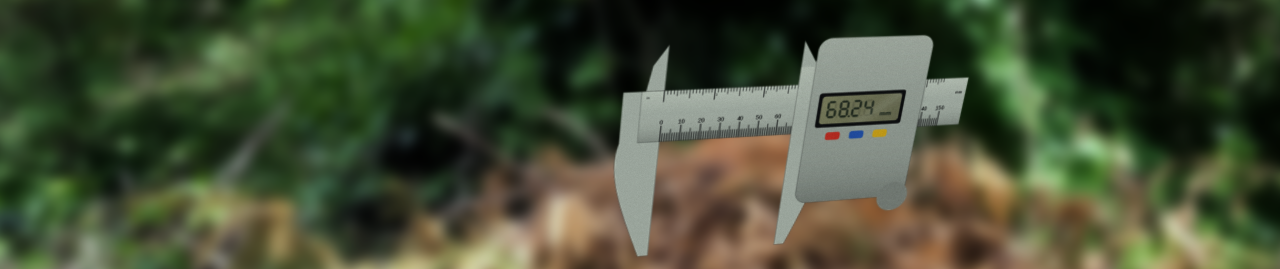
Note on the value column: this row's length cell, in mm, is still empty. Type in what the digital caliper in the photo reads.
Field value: 68.24 mm
